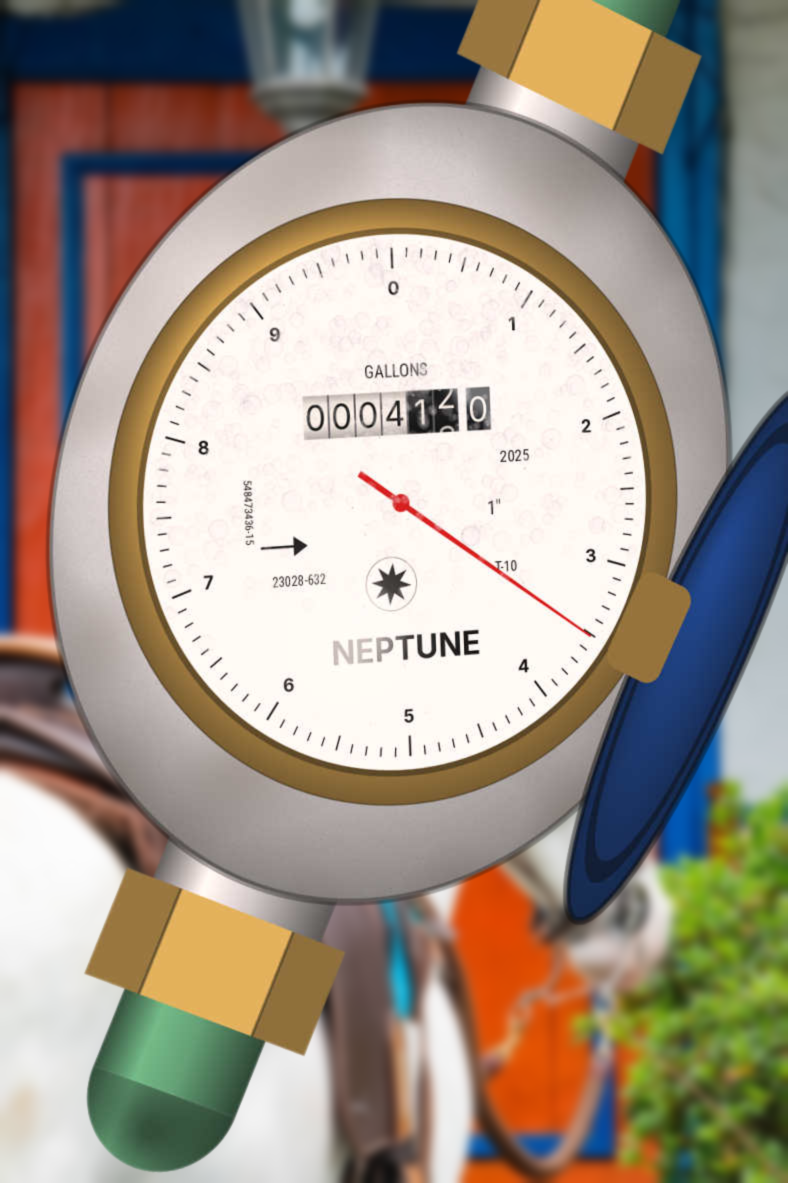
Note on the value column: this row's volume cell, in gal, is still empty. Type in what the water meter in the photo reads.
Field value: 4123.5 gal
